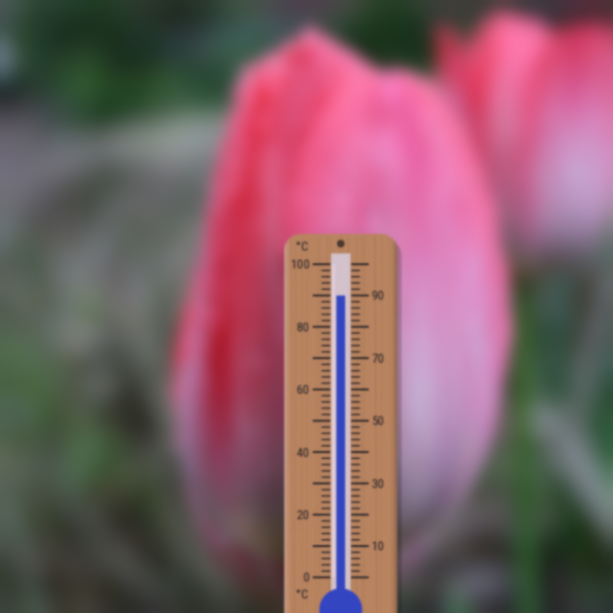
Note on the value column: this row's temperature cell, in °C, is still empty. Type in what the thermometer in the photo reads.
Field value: 90 °C
